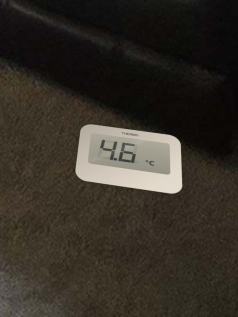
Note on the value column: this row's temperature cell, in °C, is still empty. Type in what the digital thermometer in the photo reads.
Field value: 4.6 °C
